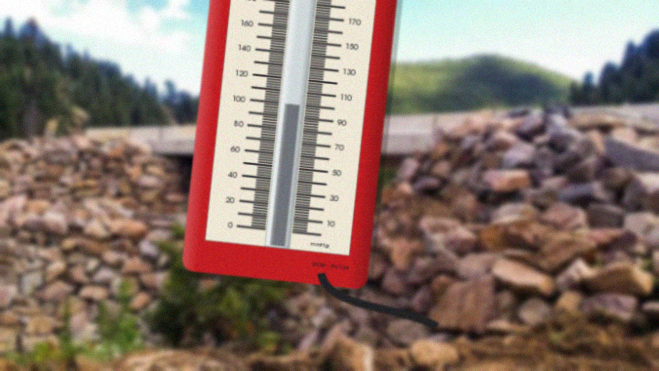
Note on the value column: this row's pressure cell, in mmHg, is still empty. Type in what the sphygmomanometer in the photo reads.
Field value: 100 mmHg
